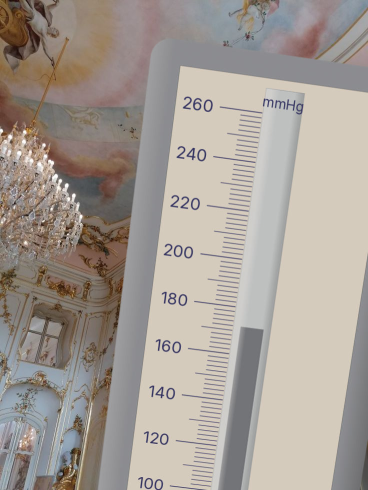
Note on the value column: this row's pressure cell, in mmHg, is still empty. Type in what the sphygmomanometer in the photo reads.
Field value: 172 mmHg
